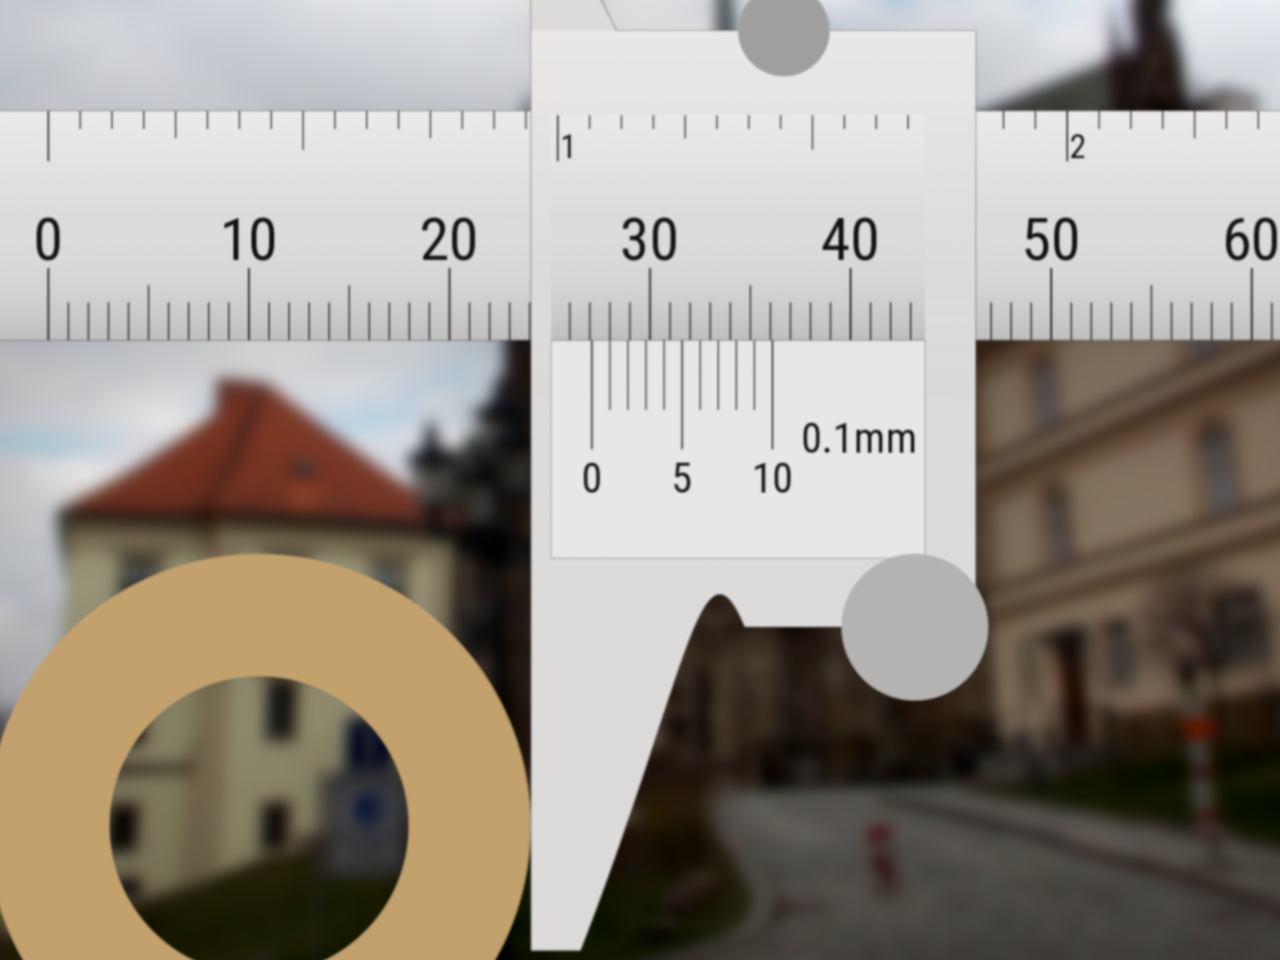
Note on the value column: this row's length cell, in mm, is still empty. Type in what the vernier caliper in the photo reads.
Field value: 27.1 mm
